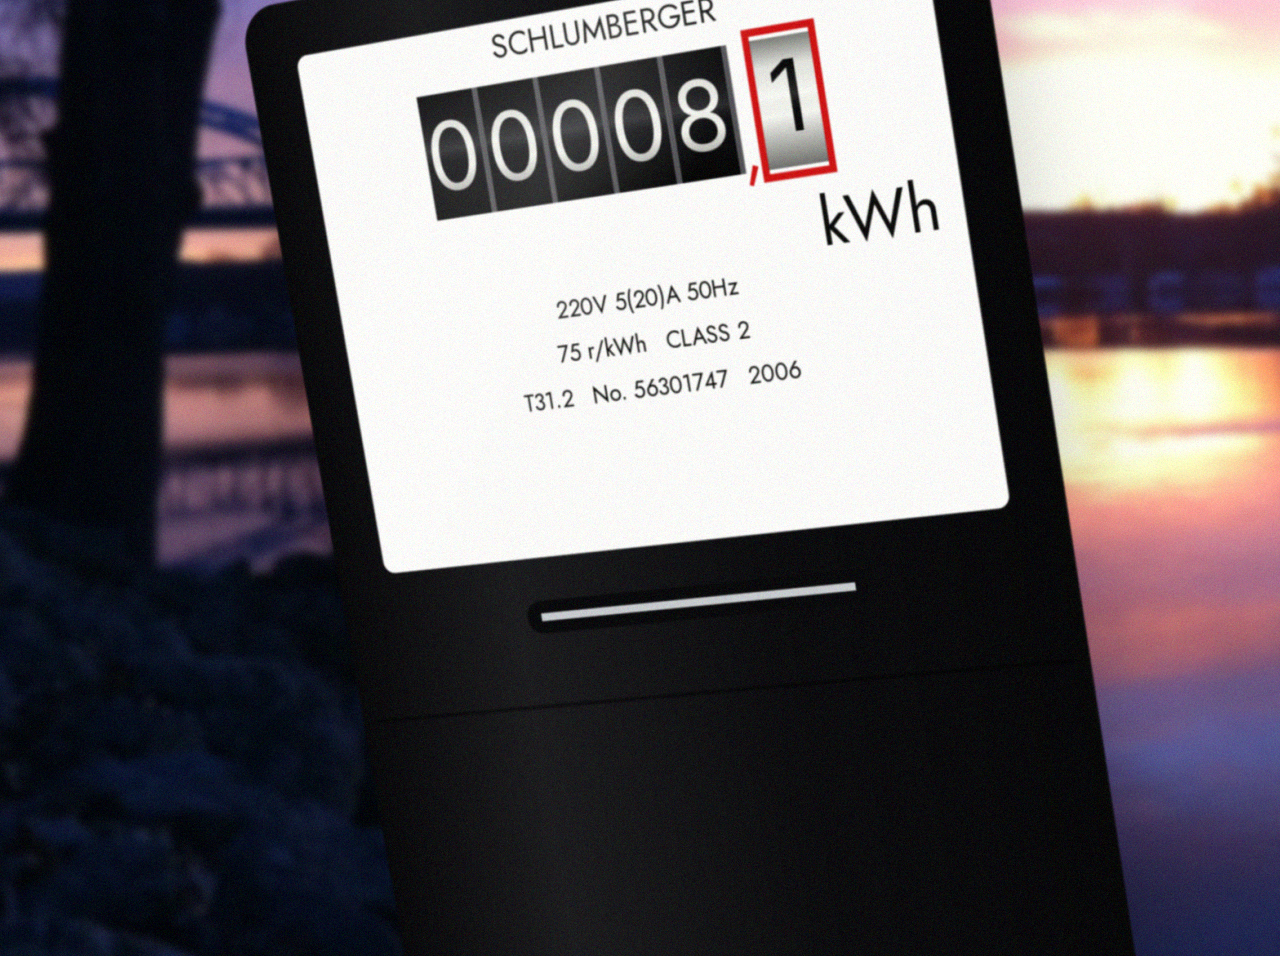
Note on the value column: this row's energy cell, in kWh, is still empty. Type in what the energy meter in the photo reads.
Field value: 8.1 kWh
